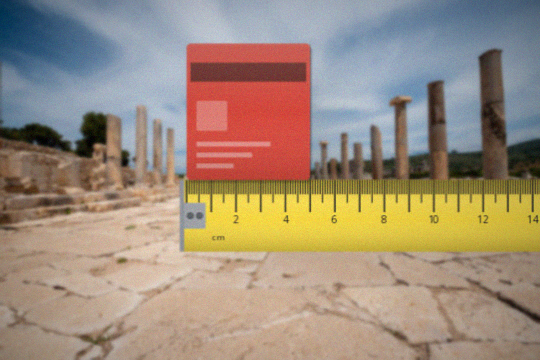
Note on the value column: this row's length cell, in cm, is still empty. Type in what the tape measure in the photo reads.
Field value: 5 cm
